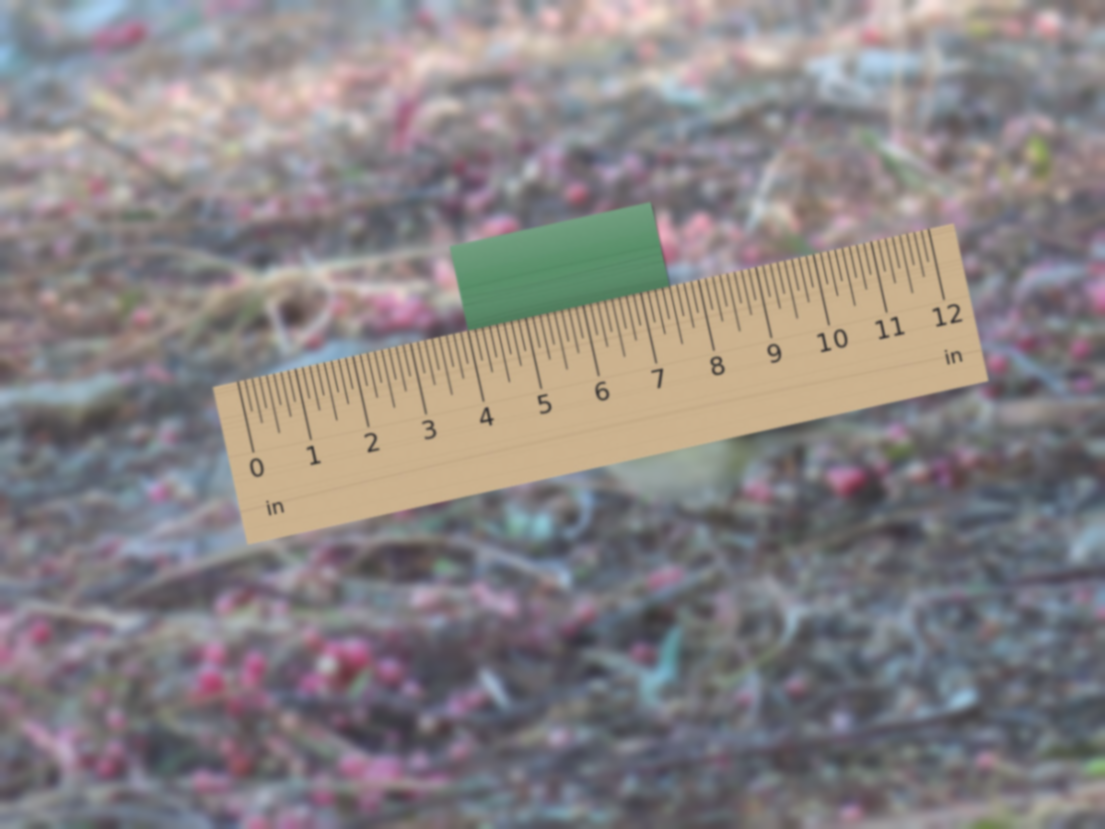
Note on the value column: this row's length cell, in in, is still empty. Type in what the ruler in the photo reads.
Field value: 3.5 in
